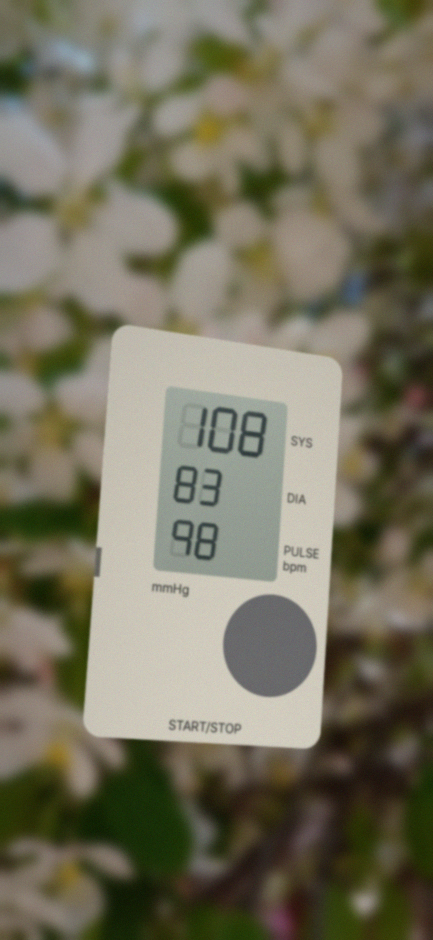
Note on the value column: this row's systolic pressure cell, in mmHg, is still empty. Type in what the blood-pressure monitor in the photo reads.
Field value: 108 mmHg
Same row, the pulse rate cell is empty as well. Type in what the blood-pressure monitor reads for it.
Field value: 98 bpm
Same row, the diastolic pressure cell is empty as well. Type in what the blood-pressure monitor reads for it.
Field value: 83 mmHg
